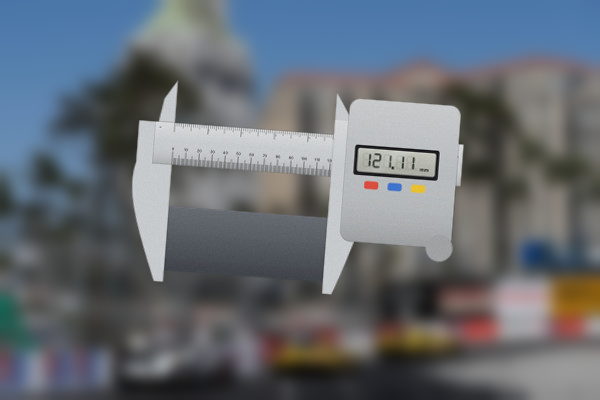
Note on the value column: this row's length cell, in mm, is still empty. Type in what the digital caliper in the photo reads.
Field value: 121.11 mm
